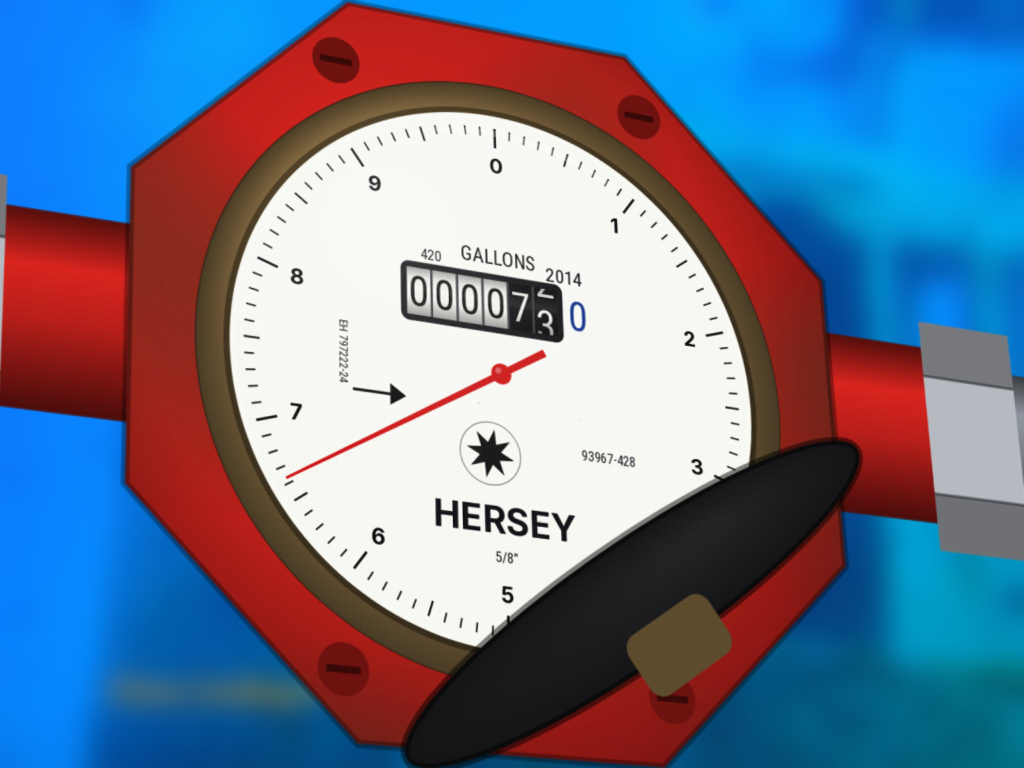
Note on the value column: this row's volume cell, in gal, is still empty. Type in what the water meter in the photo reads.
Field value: 726.6 gal
